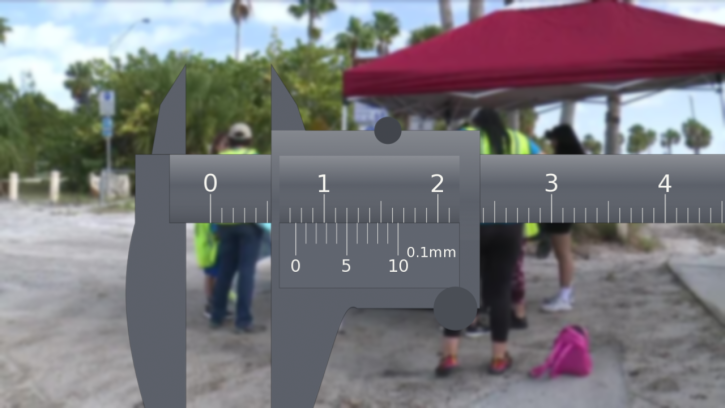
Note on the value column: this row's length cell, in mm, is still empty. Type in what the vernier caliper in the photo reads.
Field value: 7.5 mm
